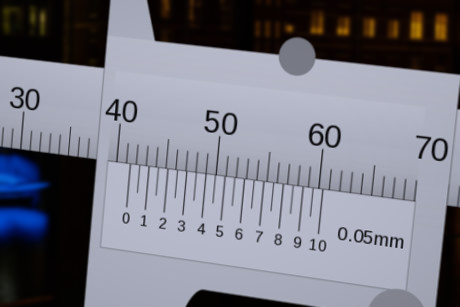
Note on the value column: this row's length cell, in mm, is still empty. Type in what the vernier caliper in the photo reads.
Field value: 41.4 mm
